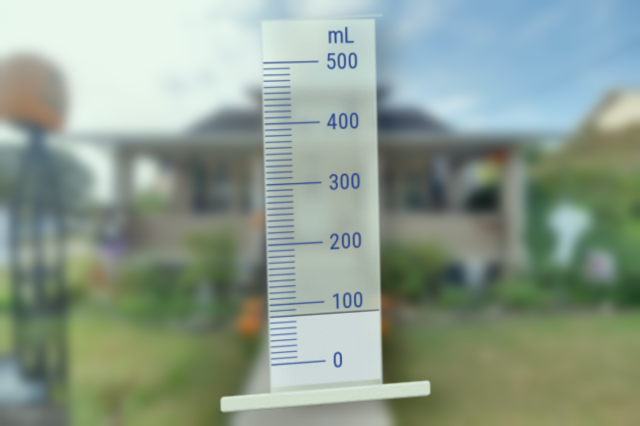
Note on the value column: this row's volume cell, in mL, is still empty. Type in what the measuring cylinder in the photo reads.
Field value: 80 mL
